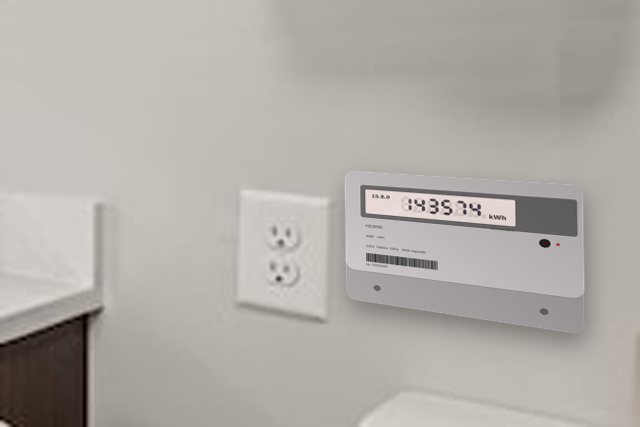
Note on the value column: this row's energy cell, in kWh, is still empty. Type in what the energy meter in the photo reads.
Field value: 143574 kWh
